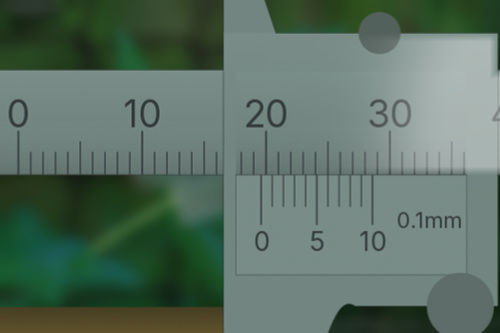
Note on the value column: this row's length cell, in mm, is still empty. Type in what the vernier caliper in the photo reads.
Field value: 19.6 mm
